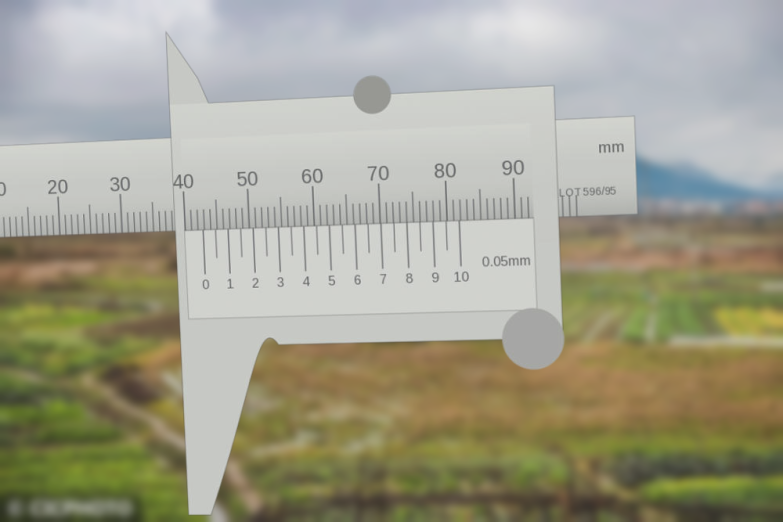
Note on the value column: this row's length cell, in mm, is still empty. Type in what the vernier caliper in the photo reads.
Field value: 42.8 mm
